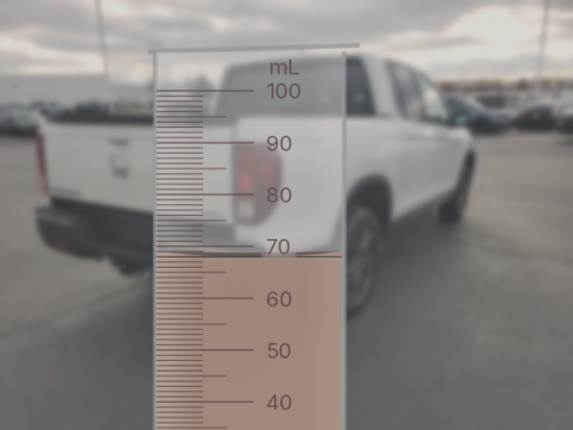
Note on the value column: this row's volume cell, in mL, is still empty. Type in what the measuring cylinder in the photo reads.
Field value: 68 mL
